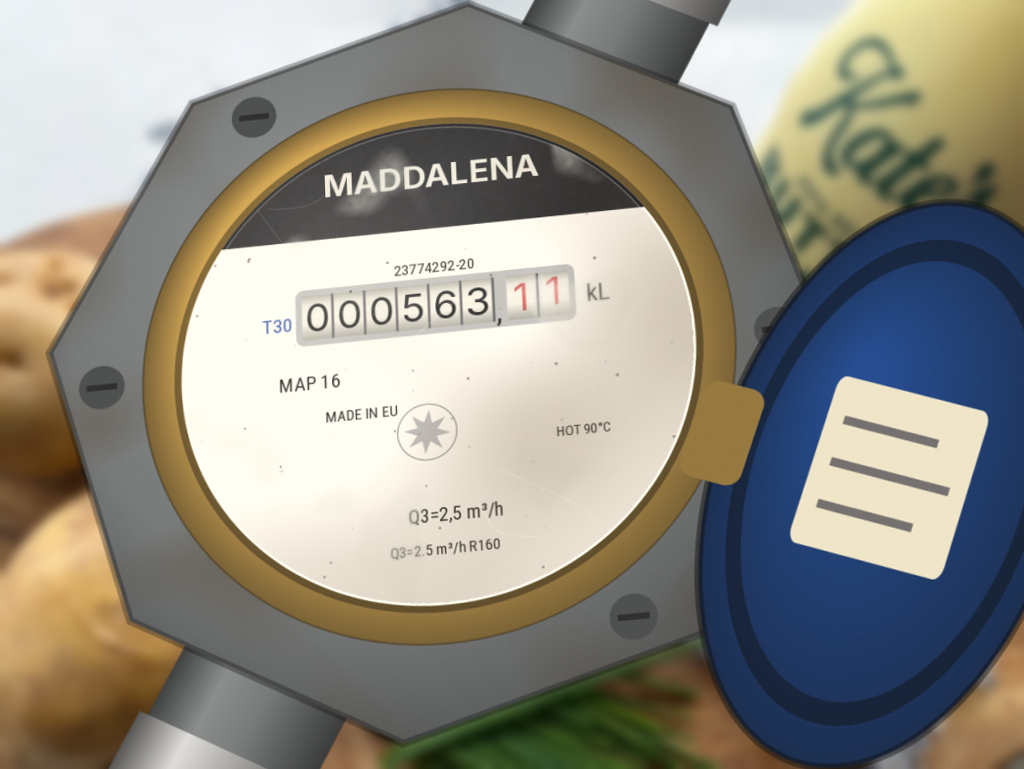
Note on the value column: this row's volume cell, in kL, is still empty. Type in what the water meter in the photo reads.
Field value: 563.11 kL
